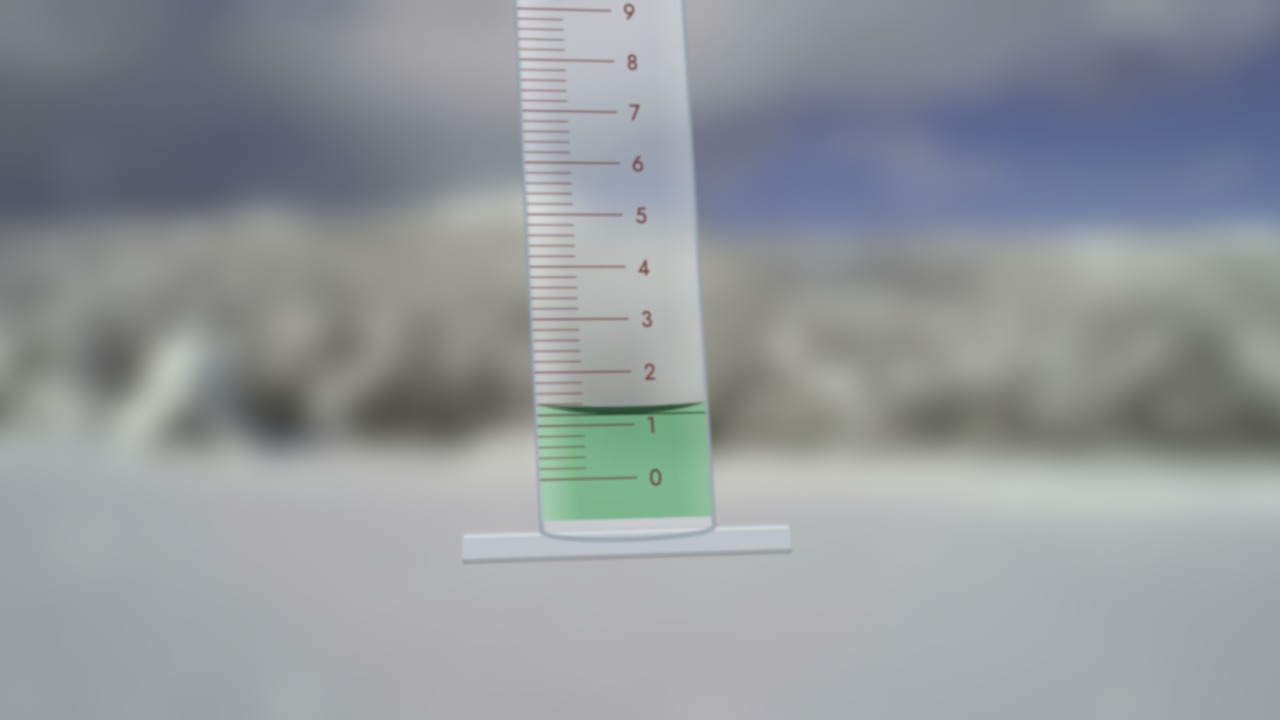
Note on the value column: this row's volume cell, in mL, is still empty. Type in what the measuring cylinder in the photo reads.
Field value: 1.2 mL
